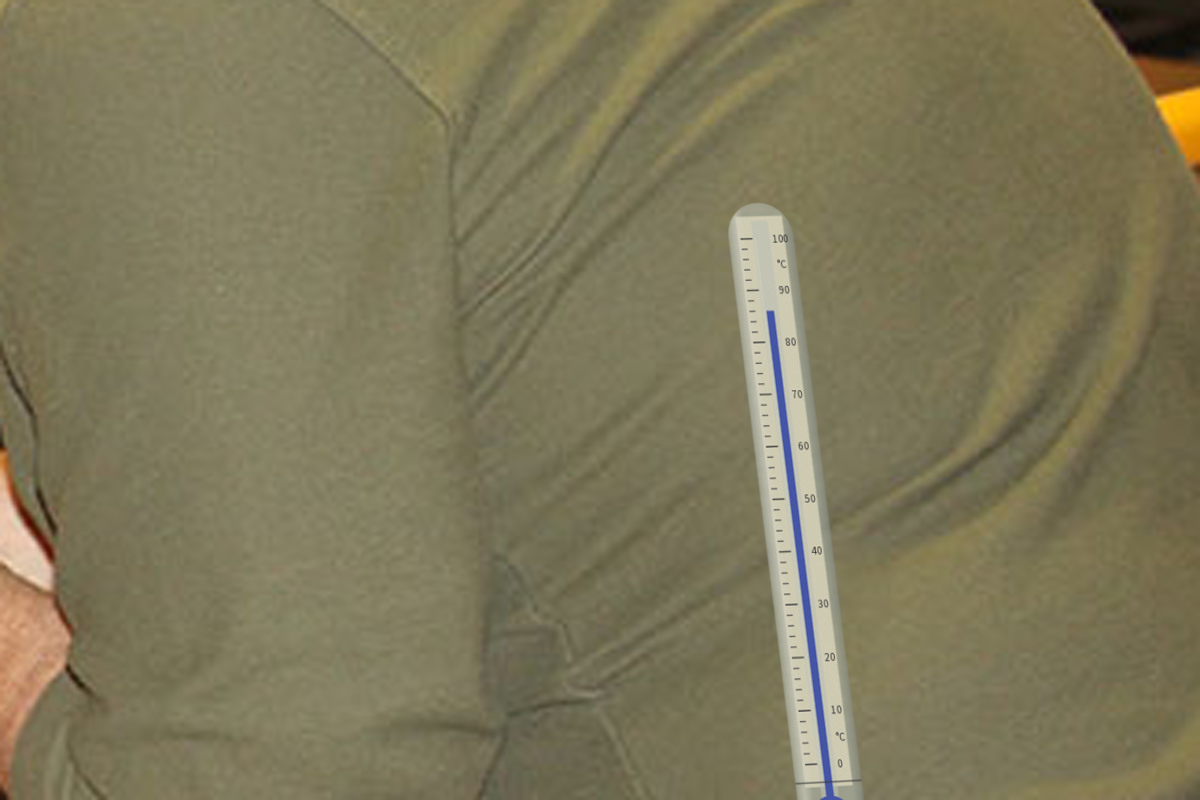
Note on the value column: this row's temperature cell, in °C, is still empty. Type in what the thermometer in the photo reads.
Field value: 86 °C
